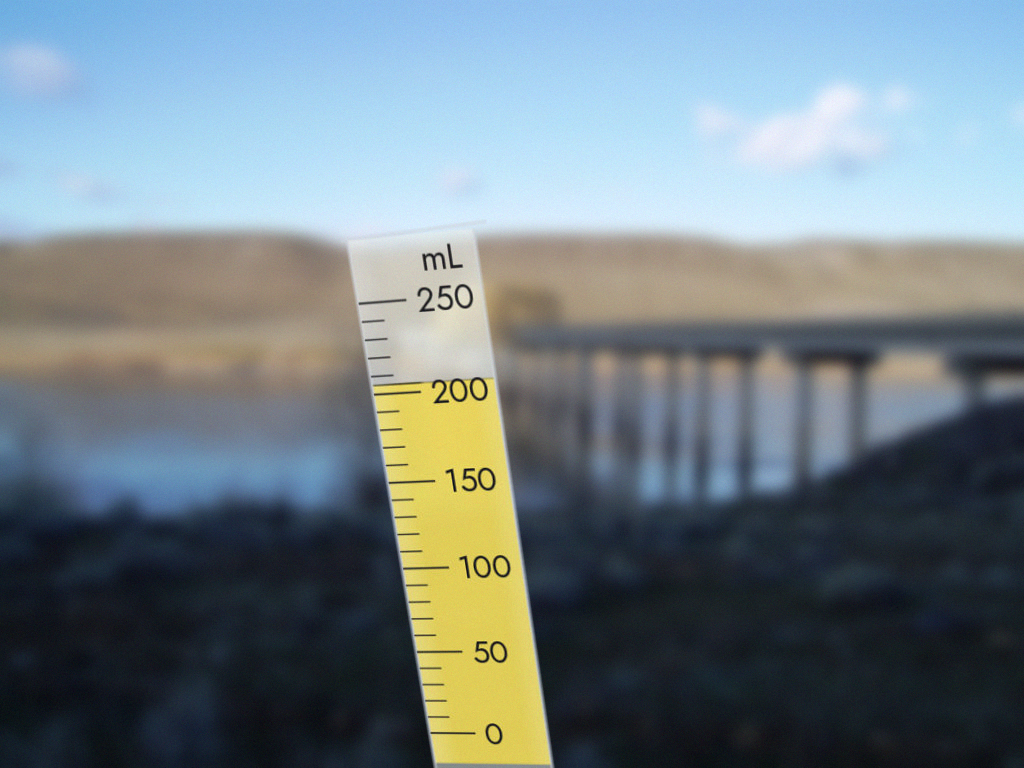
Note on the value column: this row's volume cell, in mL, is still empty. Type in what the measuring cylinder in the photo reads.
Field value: 205 mL
